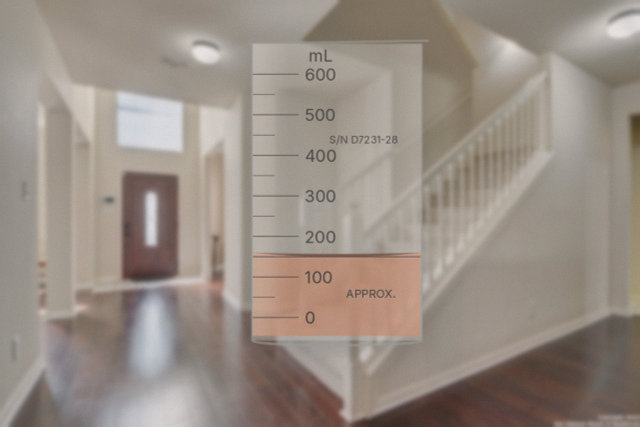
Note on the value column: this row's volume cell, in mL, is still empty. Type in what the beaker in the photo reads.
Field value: 150 mL
